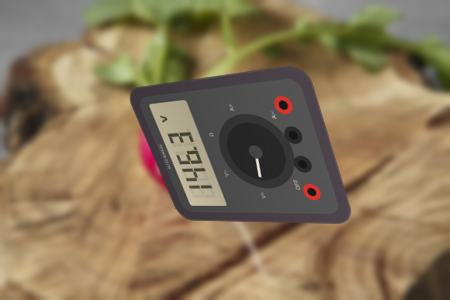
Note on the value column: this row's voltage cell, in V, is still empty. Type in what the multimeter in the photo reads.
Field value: 146.3 V
